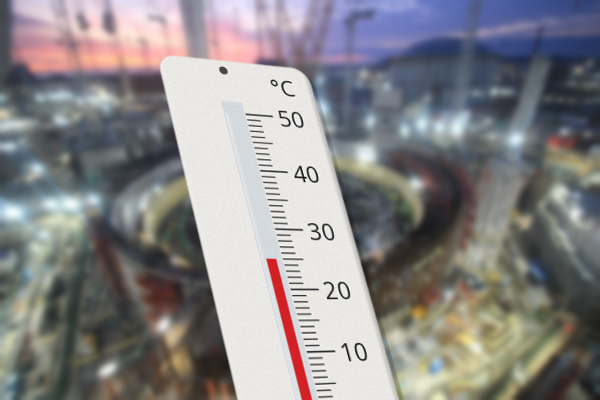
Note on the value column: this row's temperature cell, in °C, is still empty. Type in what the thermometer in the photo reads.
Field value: 25 °C
